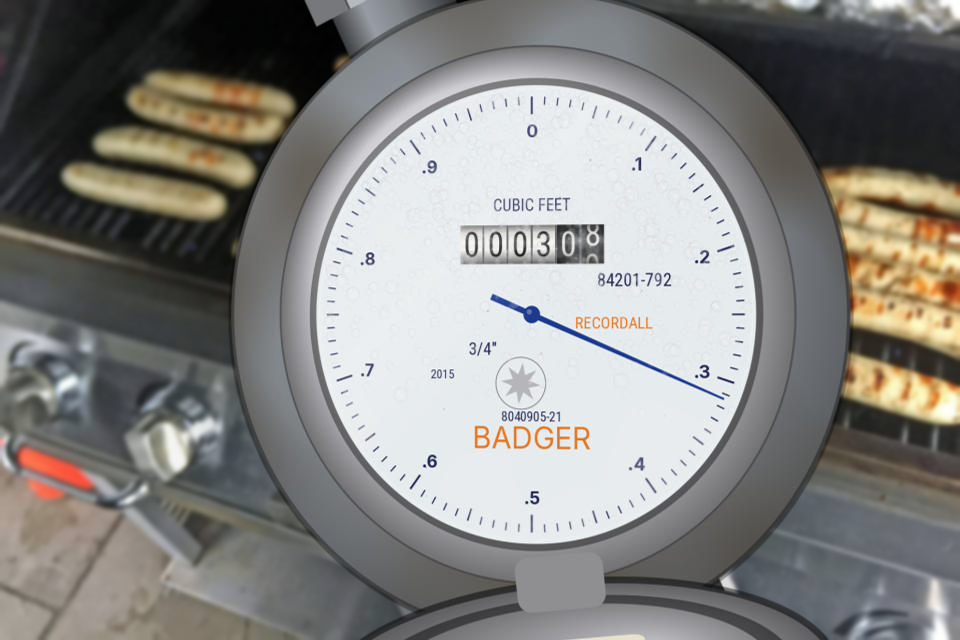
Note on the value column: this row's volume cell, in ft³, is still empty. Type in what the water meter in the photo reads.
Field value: 308.31 ft³
